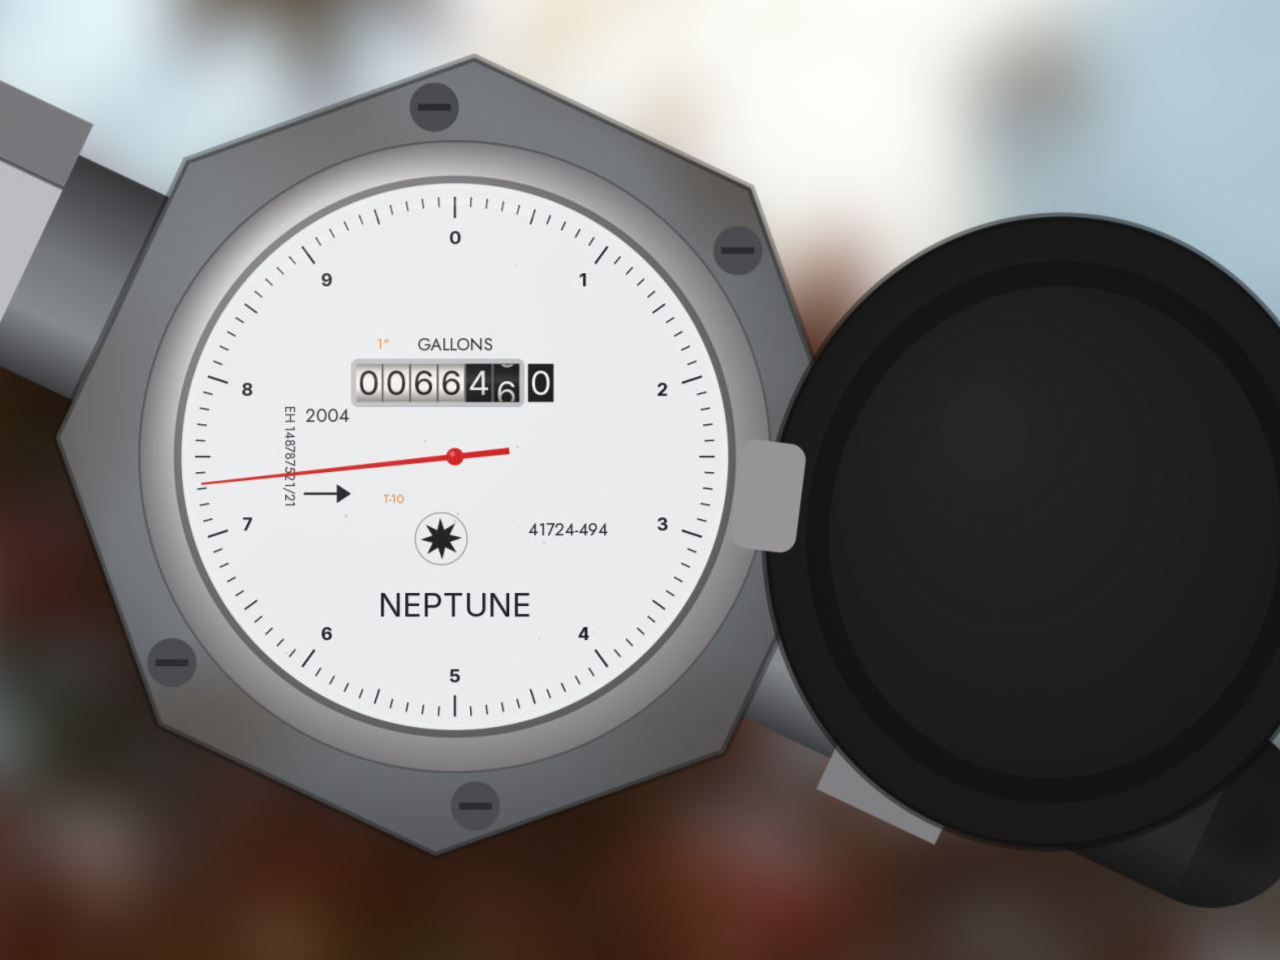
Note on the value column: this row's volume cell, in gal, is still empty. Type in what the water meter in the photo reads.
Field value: 66457.3 gal
